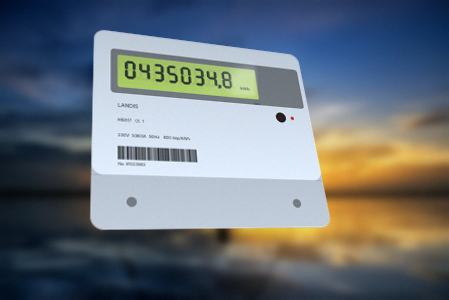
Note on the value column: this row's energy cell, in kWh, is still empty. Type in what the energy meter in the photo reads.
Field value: 435034.8 kWh
